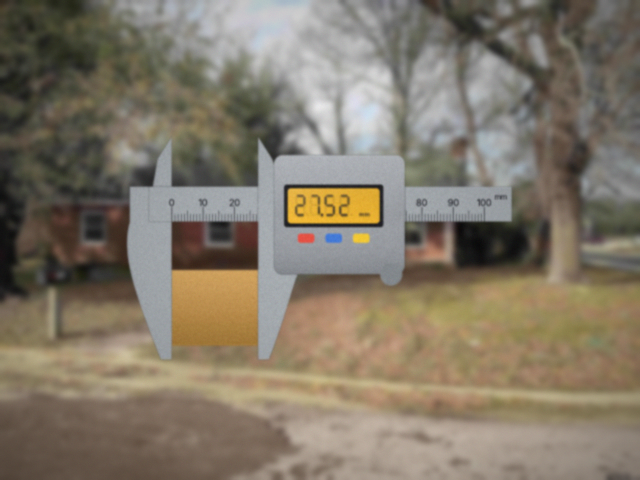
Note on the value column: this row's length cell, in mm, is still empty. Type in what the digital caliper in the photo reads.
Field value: 27.52 mm
